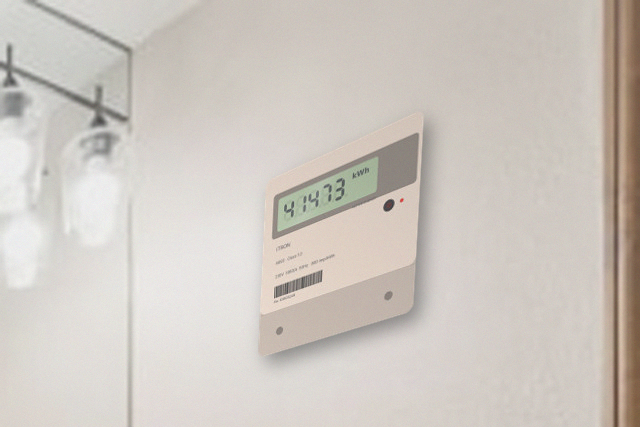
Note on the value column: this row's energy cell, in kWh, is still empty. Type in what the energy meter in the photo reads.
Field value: 41473 kWh
